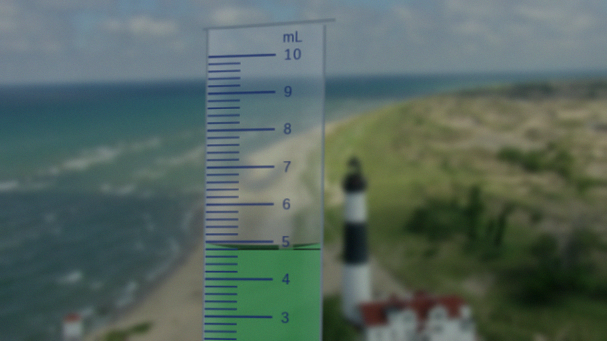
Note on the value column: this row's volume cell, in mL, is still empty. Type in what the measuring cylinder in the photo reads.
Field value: 4.8 mL
